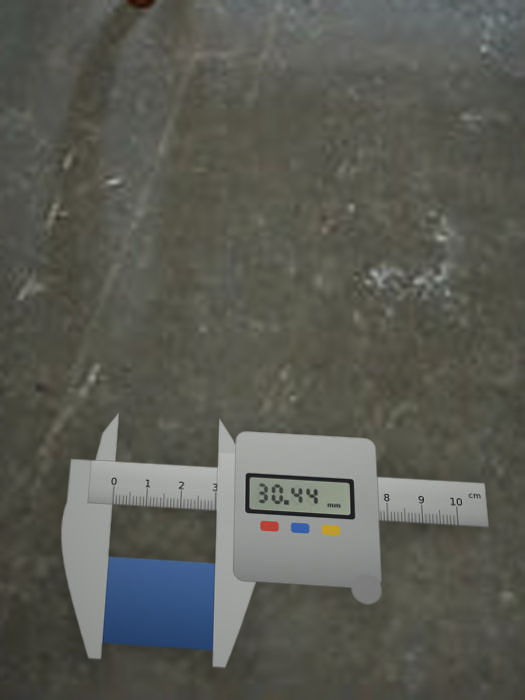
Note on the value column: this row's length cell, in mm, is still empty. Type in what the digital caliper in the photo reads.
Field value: 30.44 mm
